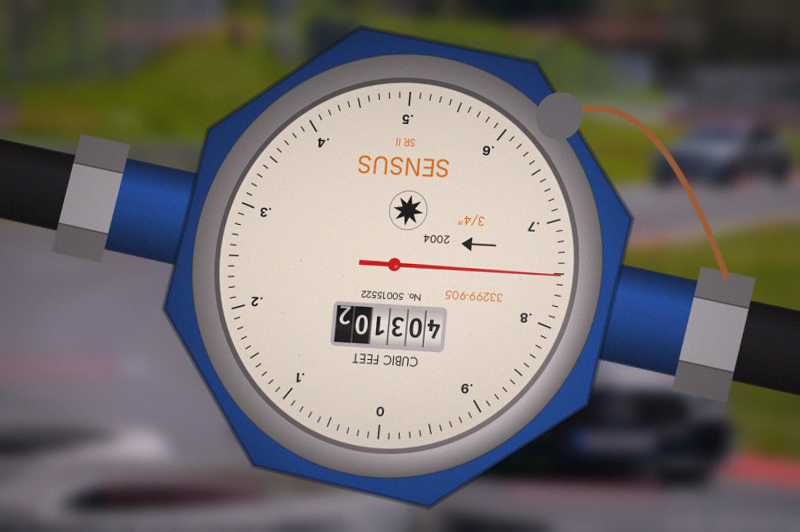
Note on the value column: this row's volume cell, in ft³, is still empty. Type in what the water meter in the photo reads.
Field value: 403101.75 ft³
